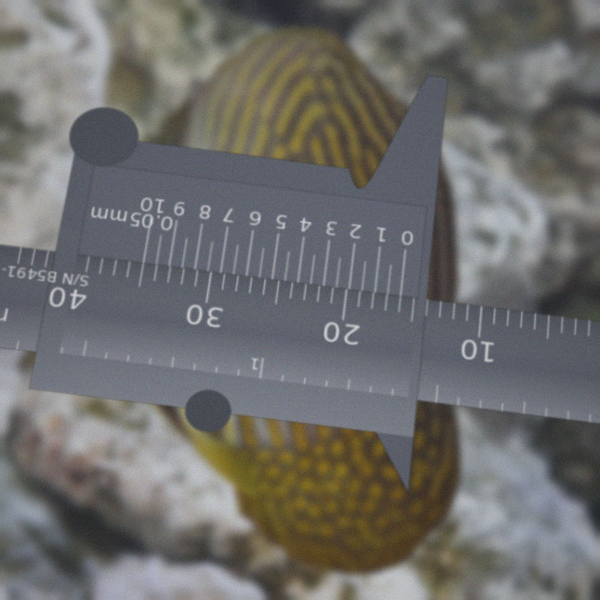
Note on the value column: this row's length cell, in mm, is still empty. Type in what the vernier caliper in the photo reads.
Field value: 16.0 mm
